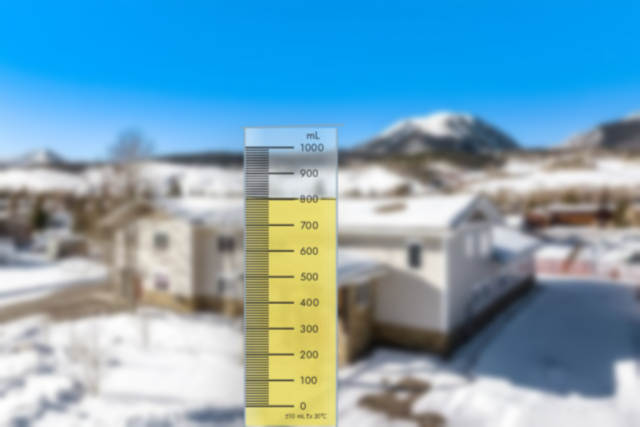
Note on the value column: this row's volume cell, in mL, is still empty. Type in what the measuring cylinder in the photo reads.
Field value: 800 mL
